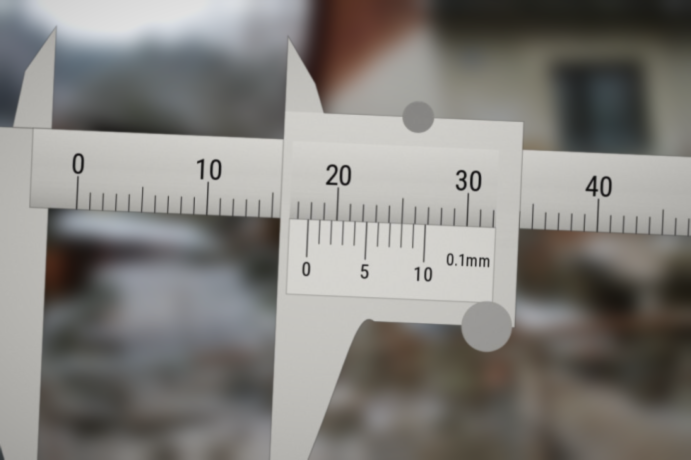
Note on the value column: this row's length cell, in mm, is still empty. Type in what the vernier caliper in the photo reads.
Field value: 17.8 mm
